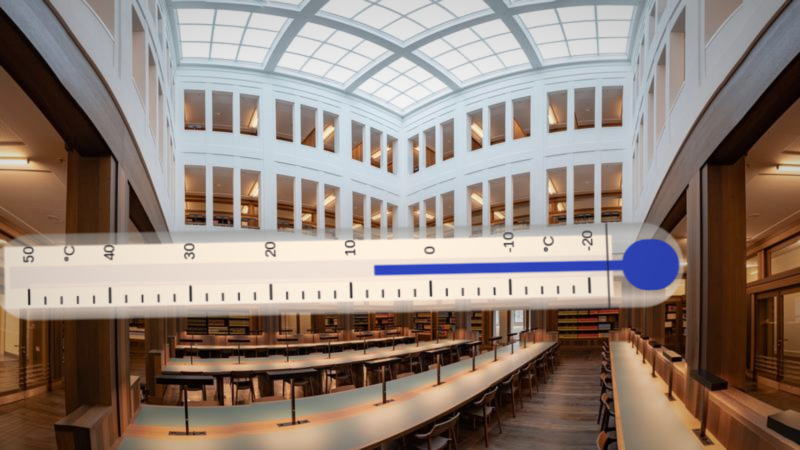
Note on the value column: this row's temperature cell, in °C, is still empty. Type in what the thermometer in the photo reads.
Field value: 7 °C
